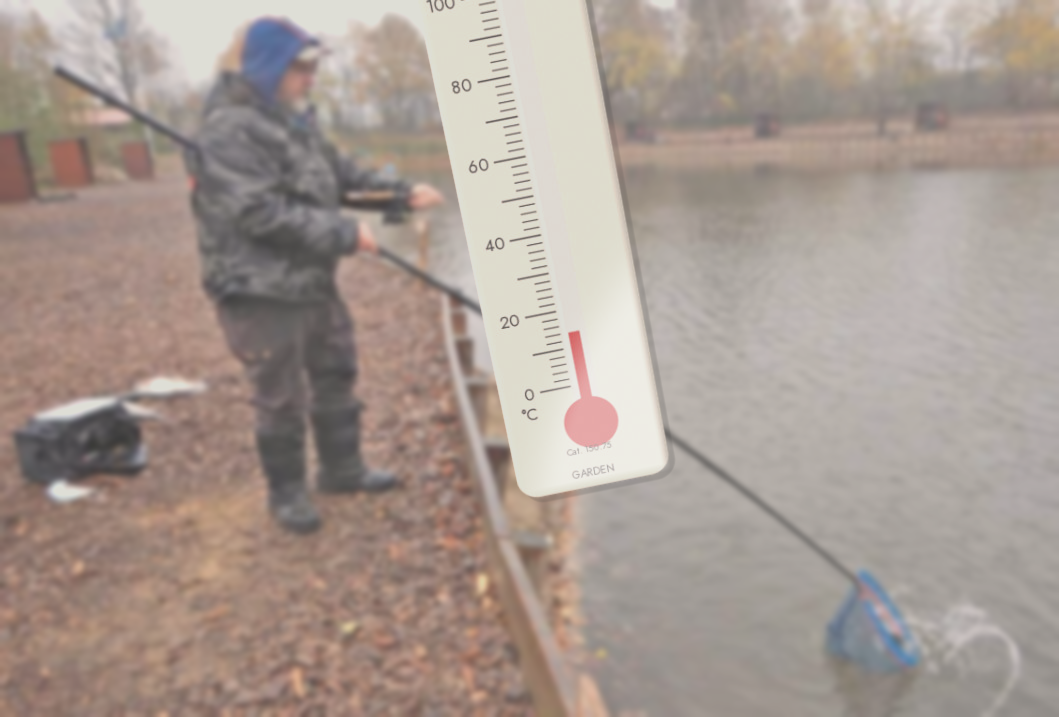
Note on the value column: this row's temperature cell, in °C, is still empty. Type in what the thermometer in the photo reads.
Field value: 14 °C
